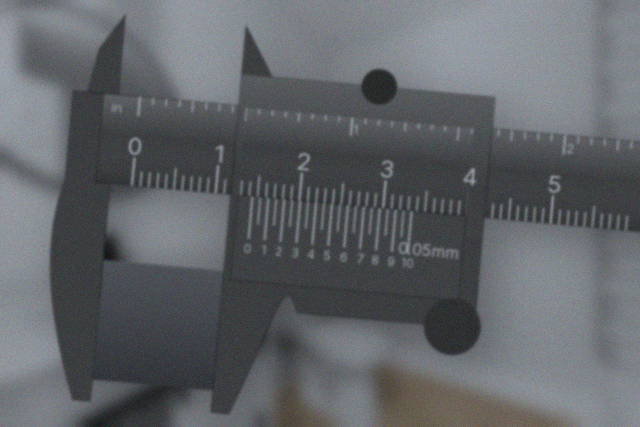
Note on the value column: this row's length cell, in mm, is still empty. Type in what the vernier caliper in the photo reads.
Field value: 14.4 mm
